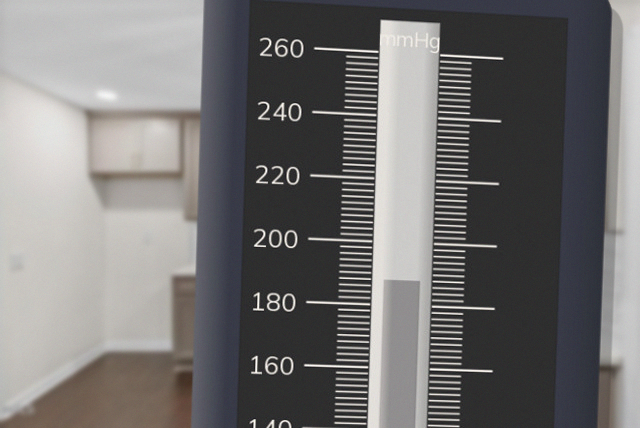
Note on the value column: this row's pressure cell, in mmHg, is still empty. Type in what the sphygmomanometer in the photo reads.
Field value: 188 mmHg
